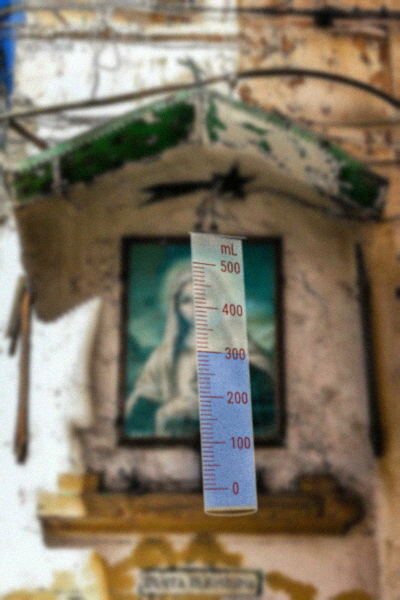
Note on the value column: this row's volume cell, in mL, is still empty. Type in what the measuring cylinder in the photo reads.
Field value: 300 mL
